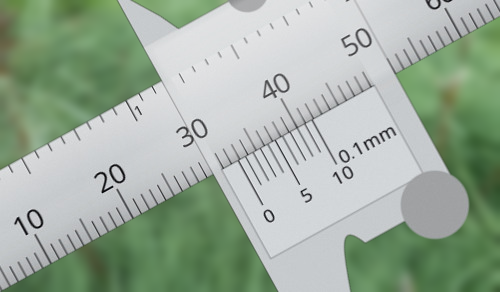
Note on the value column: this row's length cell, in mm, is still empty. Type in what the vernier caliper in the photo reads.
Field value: 32.8 mm
